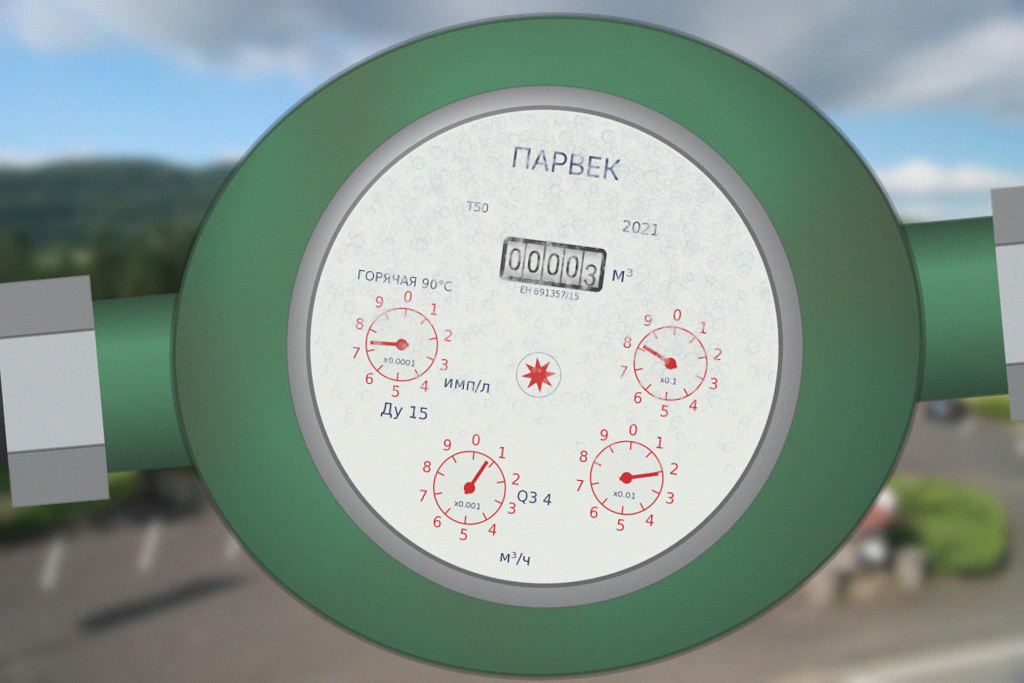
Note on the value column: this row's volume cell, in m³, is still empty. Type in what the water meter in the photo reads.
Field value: 2.8207 m³
